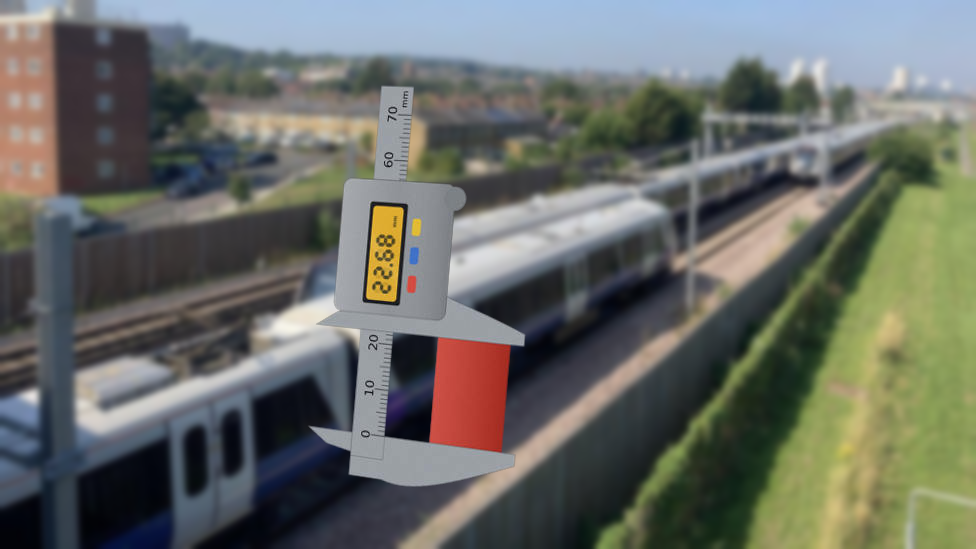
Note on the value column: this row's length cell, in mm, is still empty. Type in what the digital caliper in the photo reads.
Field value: 22.68 mm
